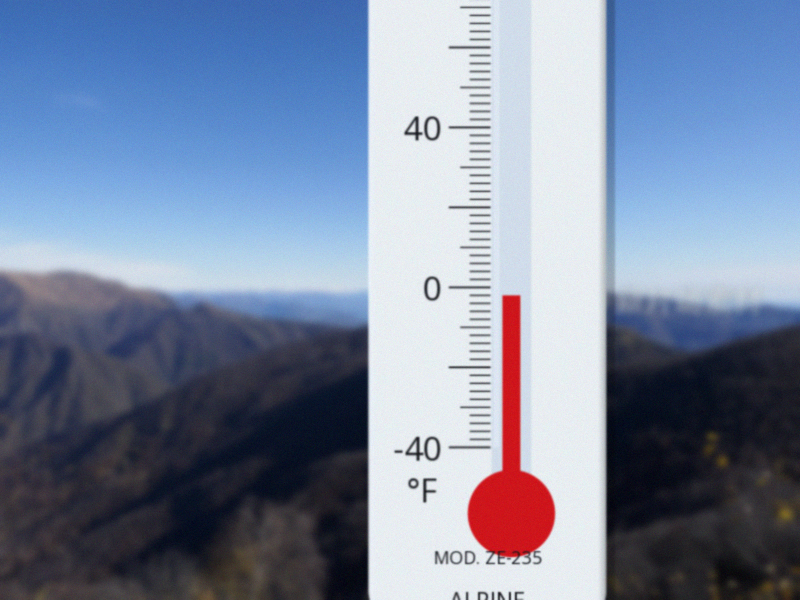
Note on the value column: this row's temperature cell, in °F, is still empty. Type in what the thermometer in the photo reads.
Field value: -2 °F
